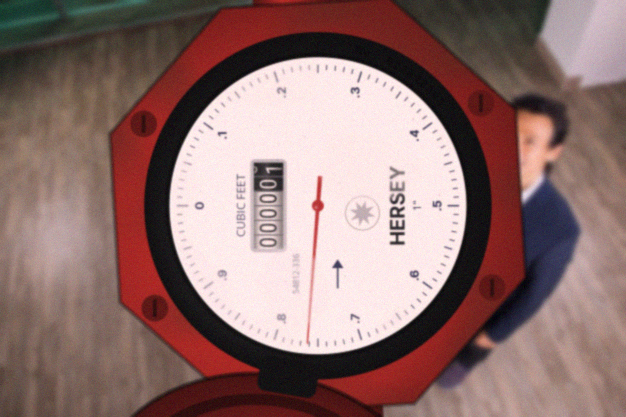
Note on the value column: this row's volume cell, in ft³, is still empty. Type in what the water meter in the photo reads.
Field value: 0.76 ft³
